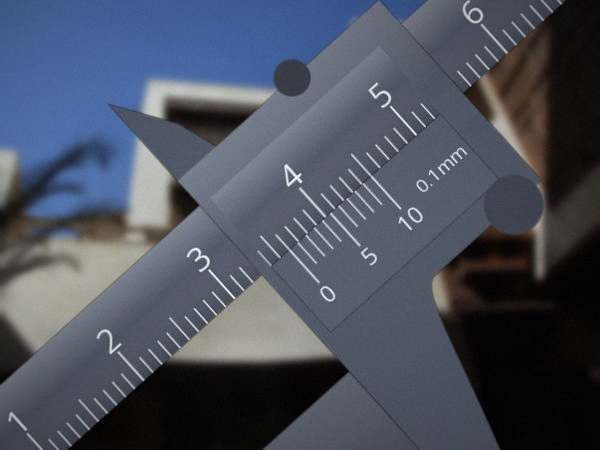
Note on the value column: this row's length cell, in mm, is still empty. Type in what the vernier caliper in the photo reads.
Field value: 36.0 mm
